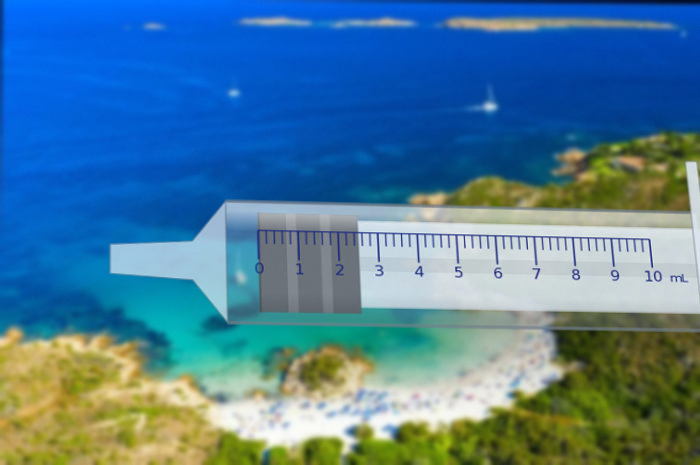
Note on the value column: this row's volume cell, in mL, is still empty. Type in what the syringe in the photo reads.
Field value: 0 mL
